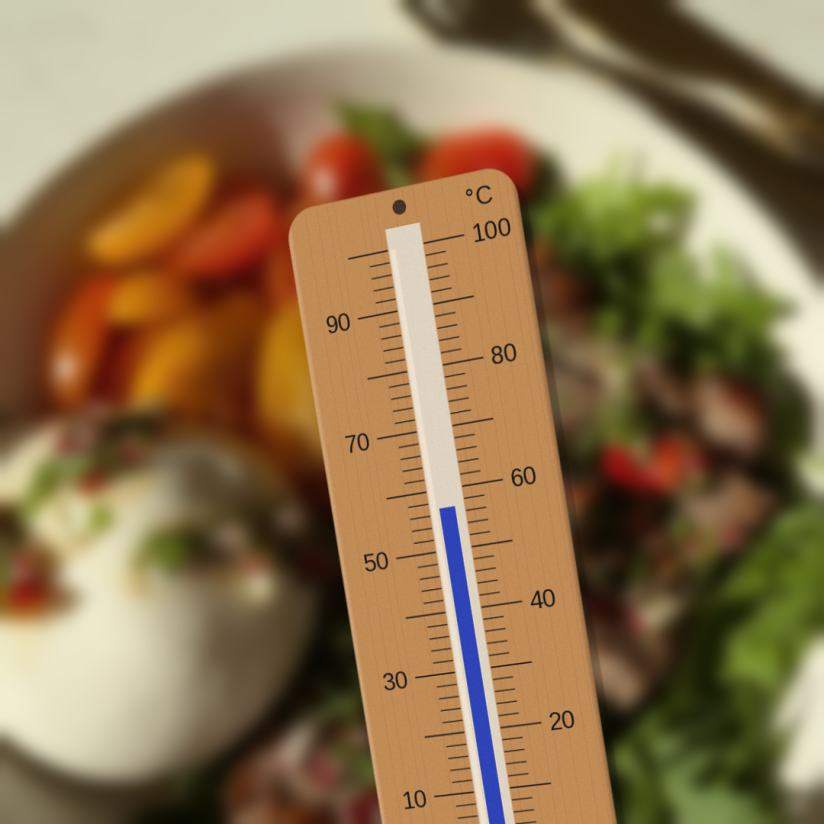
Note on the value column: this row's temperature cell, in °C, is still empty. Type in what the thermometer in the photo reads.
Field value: 57 °C
